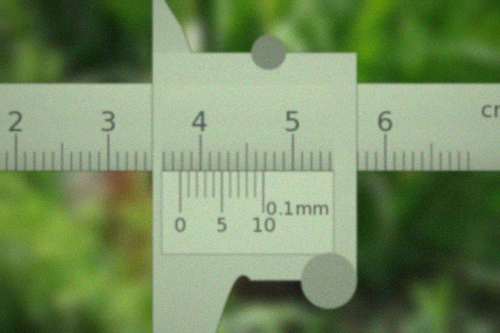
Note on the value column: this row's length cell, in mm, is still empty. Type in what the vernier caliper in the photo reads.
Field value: 37.8 mm
